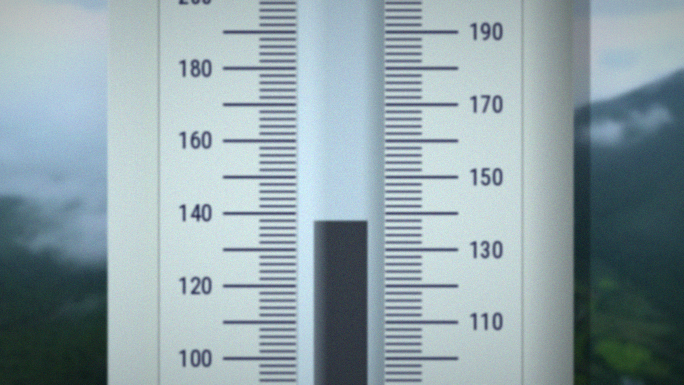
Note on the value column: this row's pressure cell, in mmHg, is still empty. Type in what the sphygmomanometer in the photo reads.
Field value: 138 mmHg
